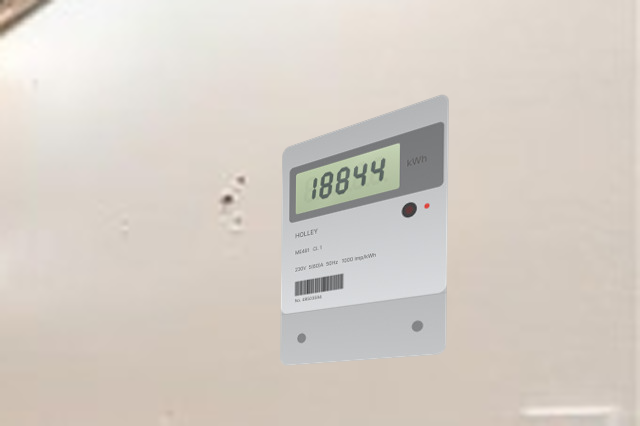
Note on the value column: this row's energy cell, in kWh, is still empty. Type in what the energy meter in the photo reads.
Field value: 18844 kWh
